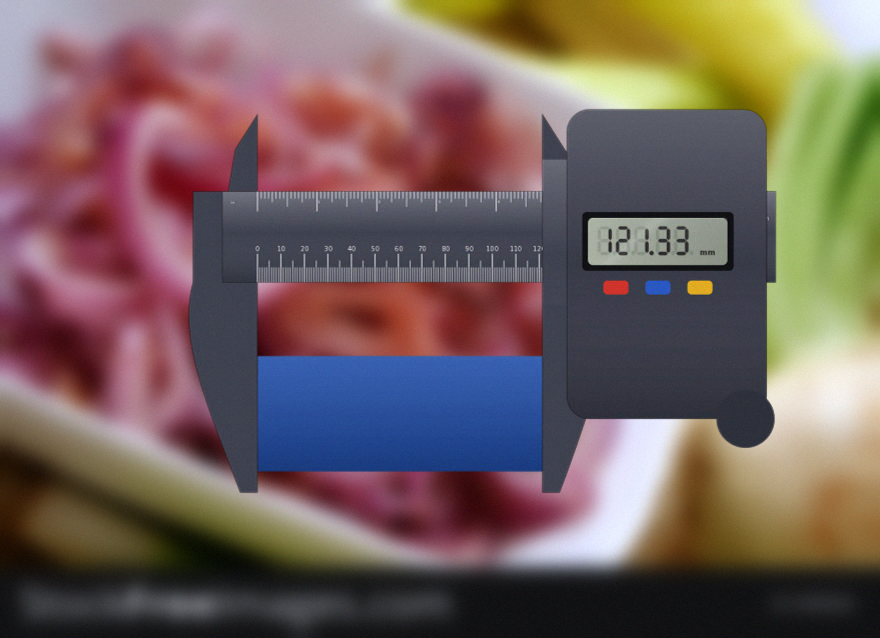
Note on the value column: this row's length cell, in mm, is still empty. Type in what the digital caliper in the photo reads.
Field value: 121.33 mm
